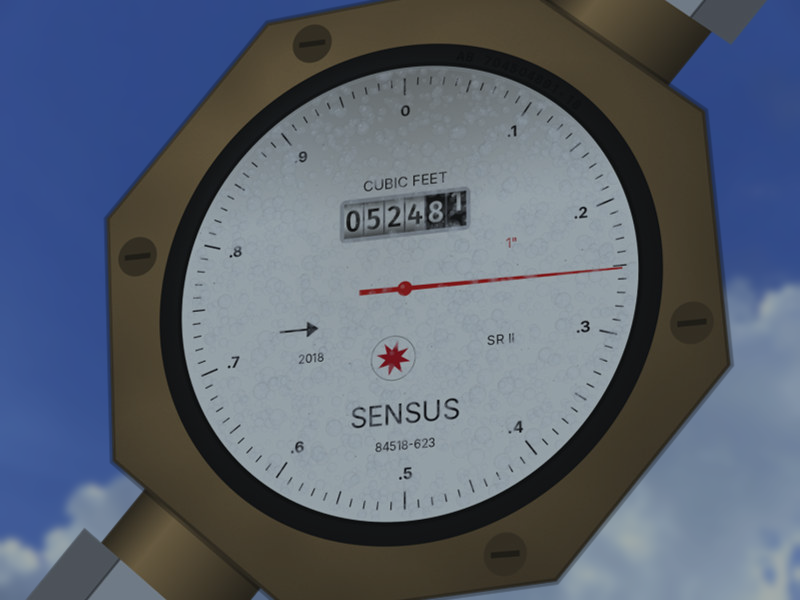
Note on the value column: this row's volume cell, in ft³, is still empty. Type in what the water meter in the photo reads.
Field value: 52481.25 ft³
